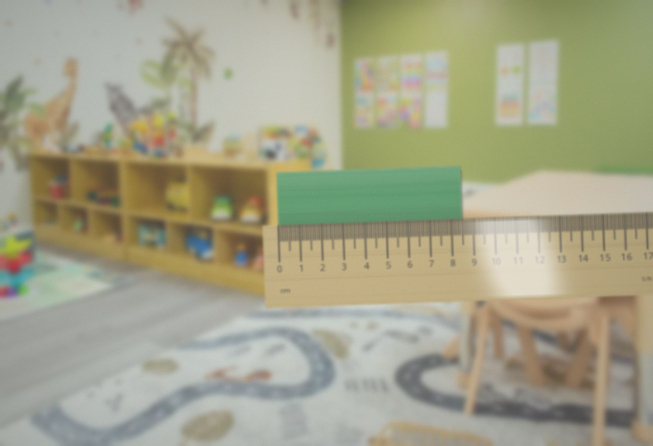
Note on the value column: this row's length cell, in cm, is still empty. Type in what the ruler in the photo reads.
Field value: 8.5 cm
